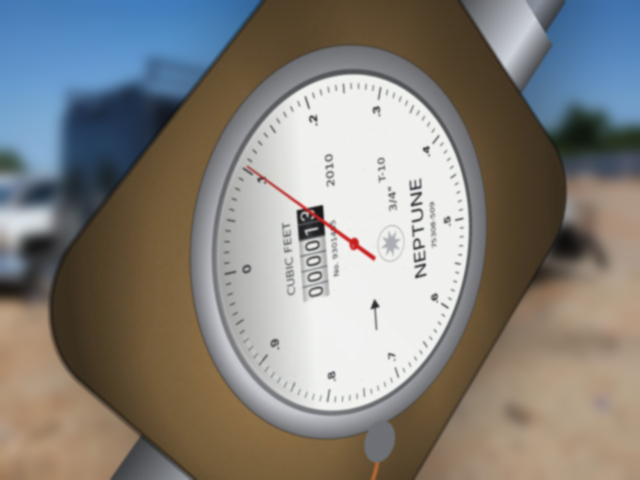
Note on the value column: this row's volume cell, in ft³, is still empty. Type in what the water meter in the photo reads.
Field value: 13.10 ft³
